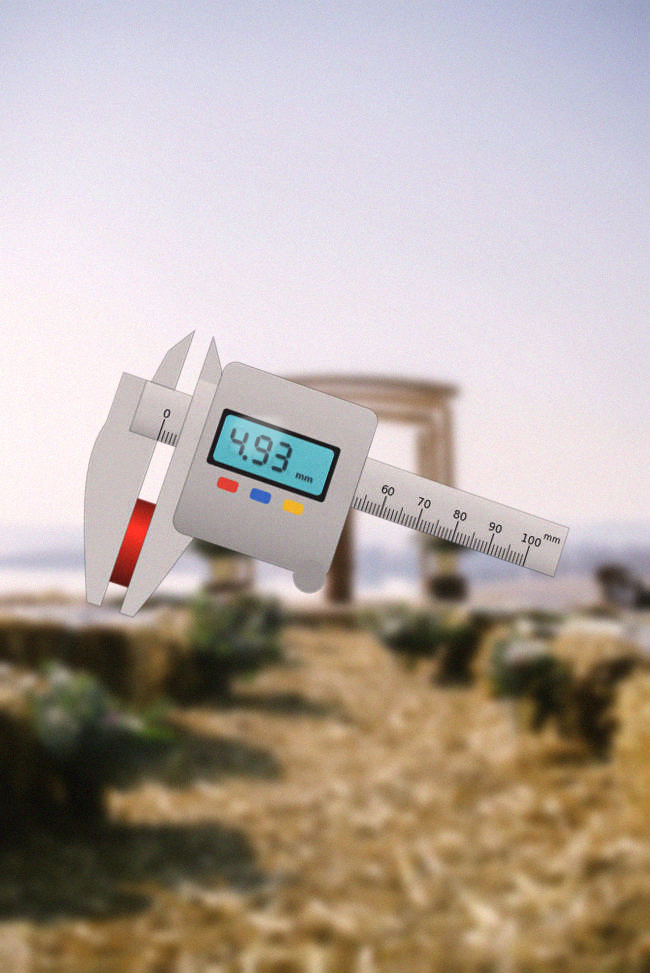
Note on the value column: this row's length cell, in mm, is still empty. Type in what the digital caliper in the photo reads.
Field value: 4.93 mm
